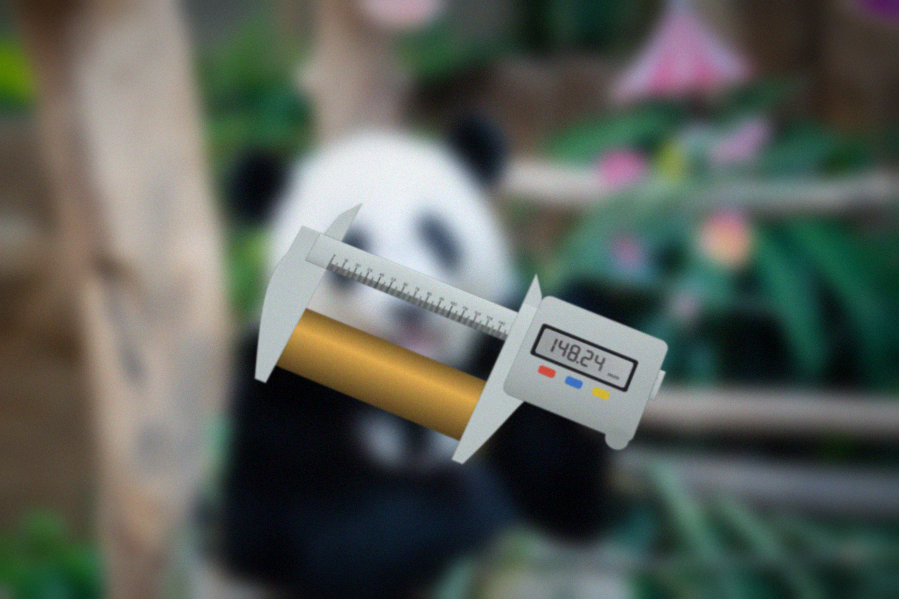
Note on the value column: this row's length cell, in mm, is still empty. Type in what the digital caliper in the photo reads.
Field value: 148.24 mm
